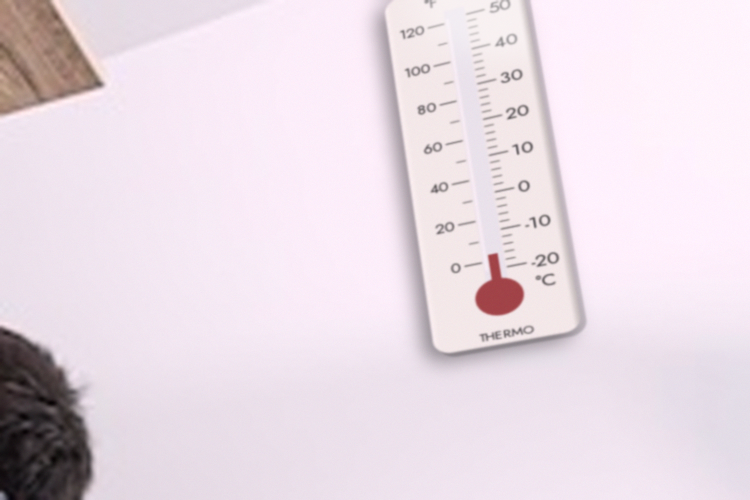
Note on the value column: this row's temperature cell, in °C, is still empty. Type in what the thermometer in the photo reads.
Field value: -16 °C
